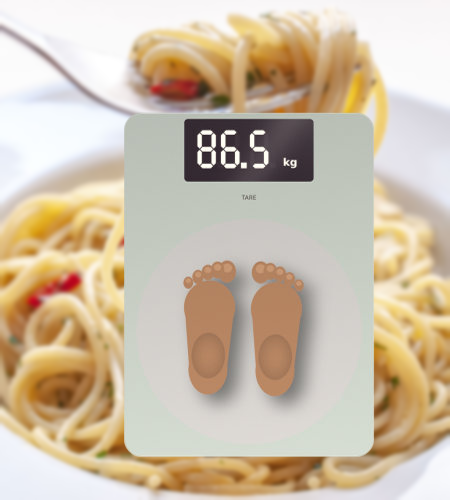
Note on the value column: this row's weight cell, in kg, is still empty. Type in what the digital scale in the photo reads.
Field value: 86.5 kg
